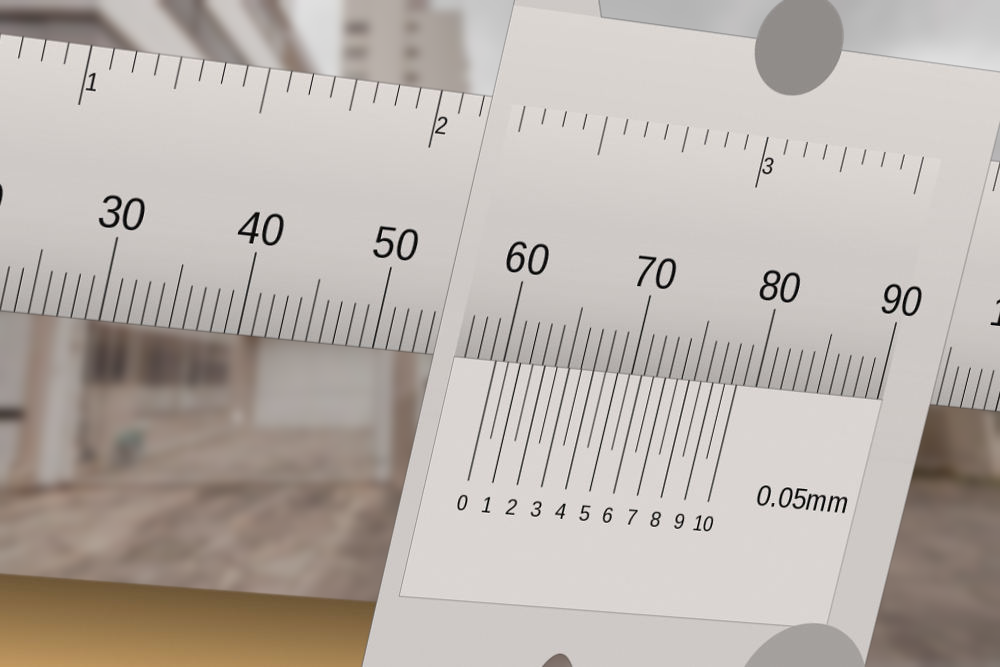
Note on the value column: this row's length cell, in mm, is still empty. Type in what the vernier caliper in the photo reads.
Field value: 59.4 mm
